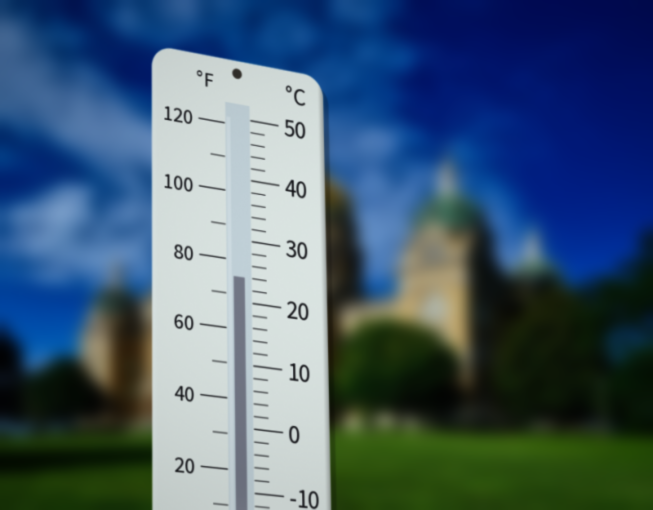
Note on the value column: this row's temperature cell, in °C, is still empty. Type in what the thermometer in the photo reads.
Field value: 24 °C
